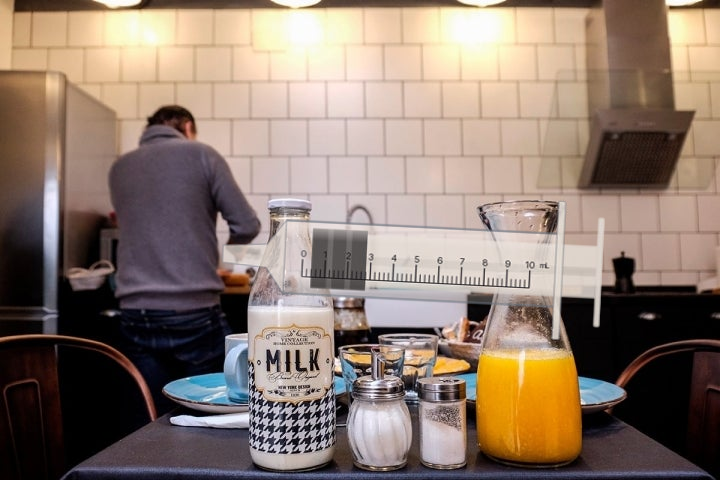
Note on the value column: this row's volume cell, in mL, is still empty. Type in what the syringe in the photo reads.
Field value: 0.4 mL
